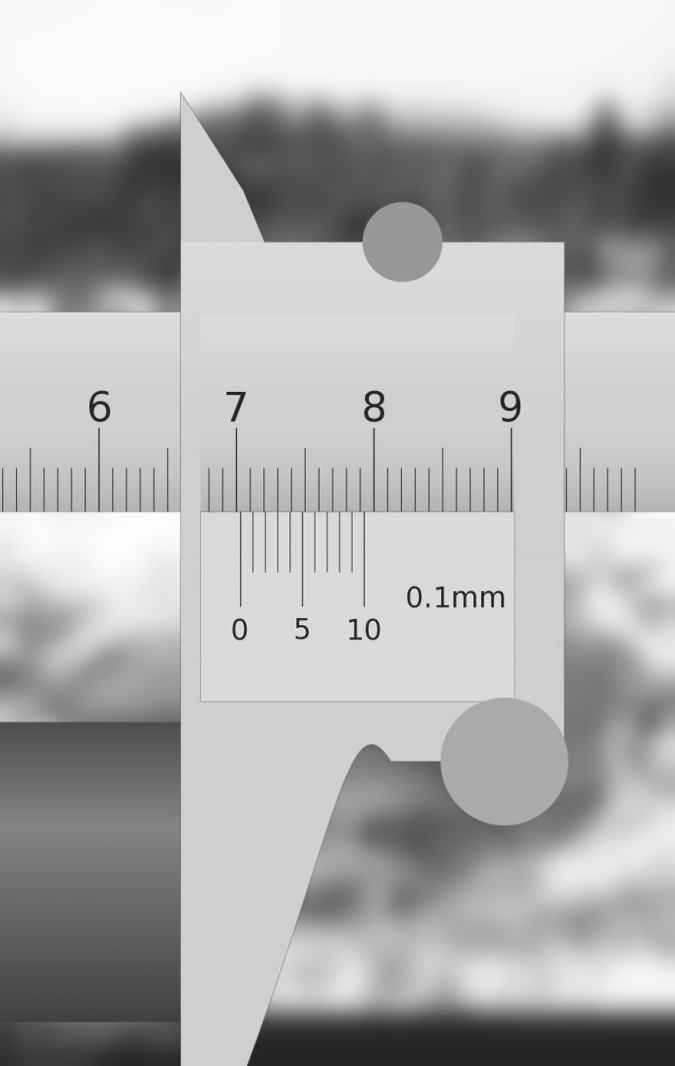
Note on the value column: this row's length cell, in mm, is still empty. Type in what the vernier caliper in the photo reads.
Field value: 70.3 mm
